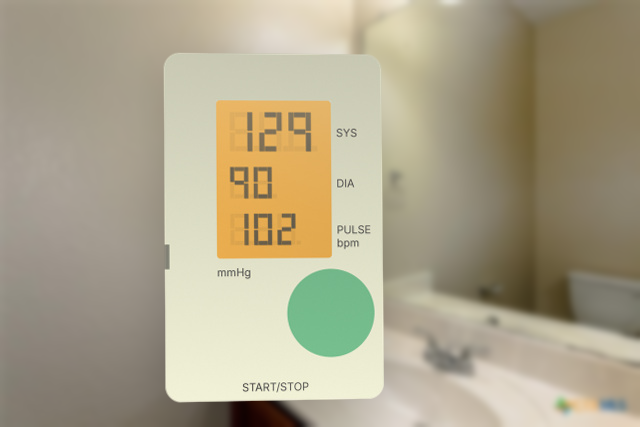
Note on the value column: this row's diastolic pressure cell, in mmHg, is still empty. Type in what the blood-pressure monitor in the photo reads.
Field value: 90 mmHg
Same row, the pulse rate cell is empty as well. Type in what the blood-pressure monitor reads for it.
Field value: 102 bpm
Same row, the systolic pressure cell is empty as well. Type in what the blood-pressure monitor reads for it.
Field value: 129 mmHg
